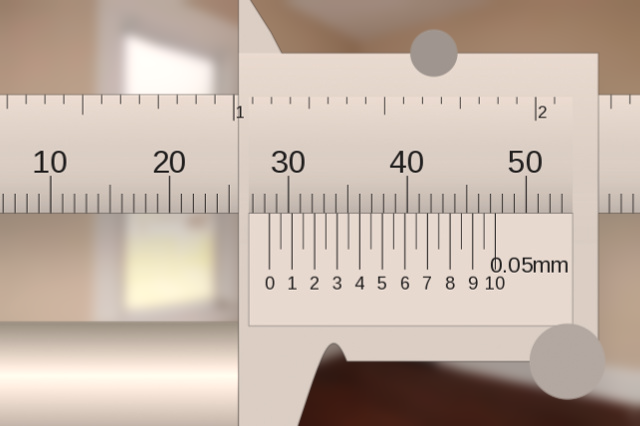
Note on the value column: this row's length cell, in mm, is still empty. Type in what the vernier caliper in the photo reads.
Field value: 28.4 mm
